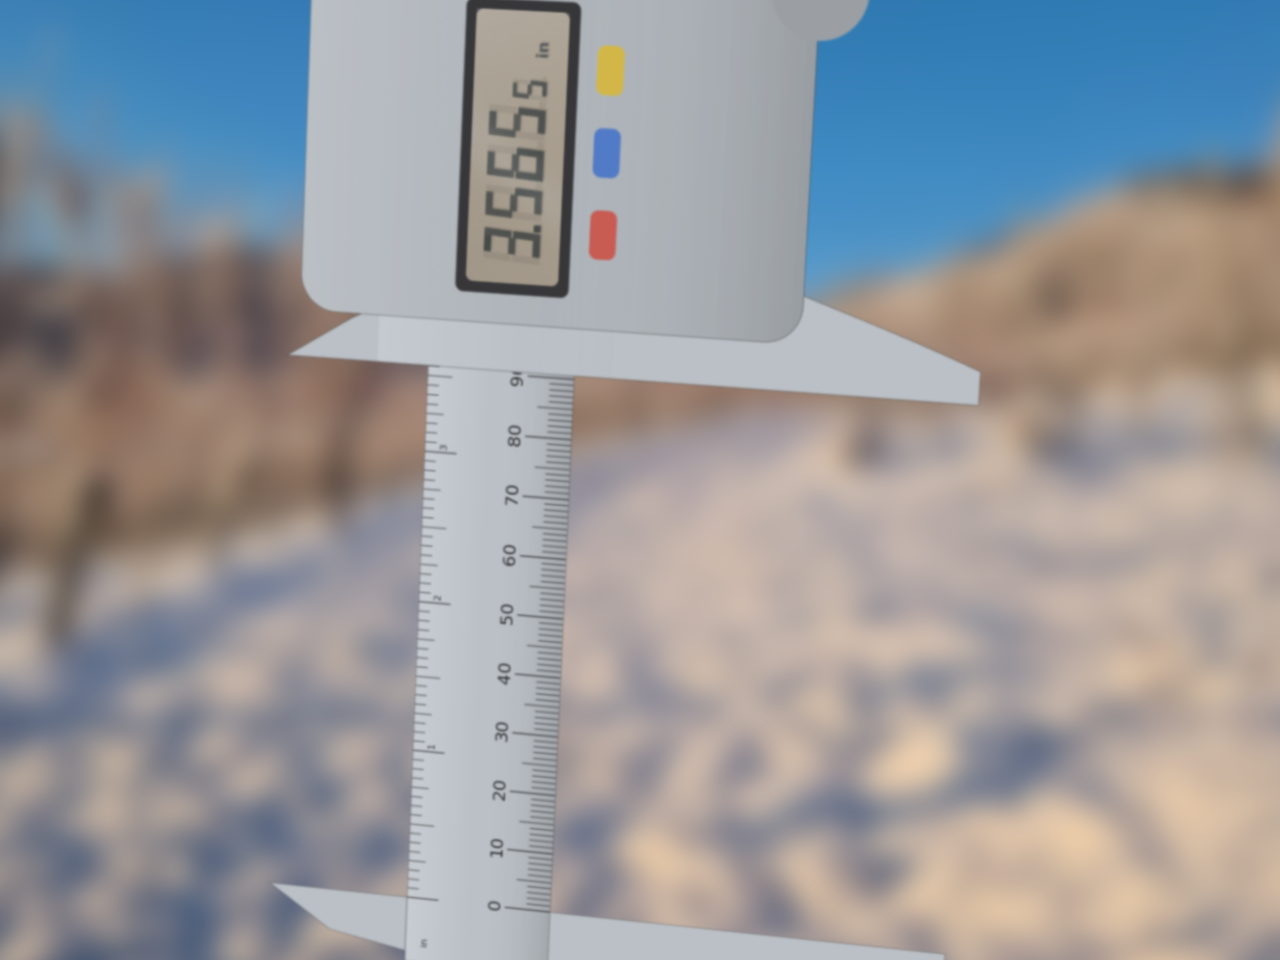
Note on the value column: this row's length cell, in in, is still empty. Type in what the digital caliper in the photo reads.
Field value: 3.5655 in
